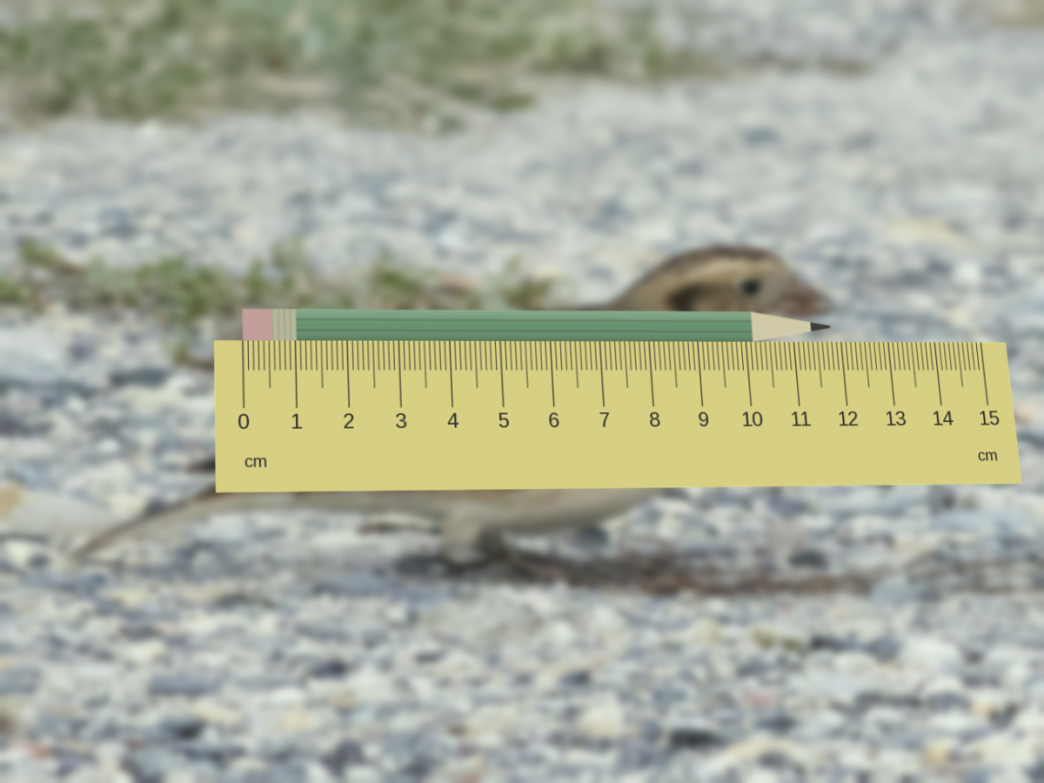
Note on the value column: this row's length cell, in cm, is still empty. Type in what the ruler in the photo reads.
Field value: 11.8 cm
